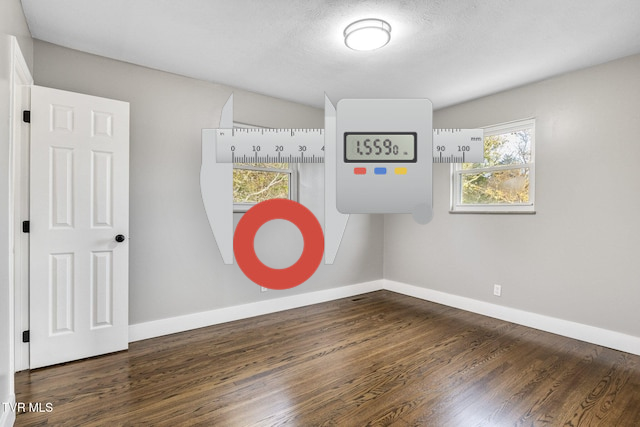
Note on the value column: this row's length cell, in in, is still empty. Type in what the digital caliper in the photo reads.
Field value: 1.5590 in
